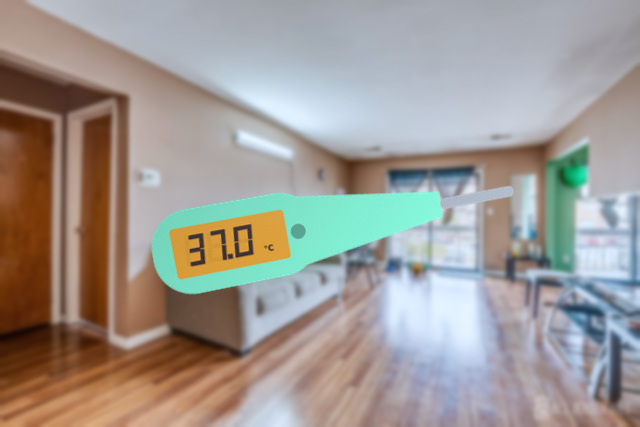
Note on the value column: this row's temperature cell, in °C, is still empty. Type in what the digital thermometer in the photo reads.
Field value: 37.0 °C
